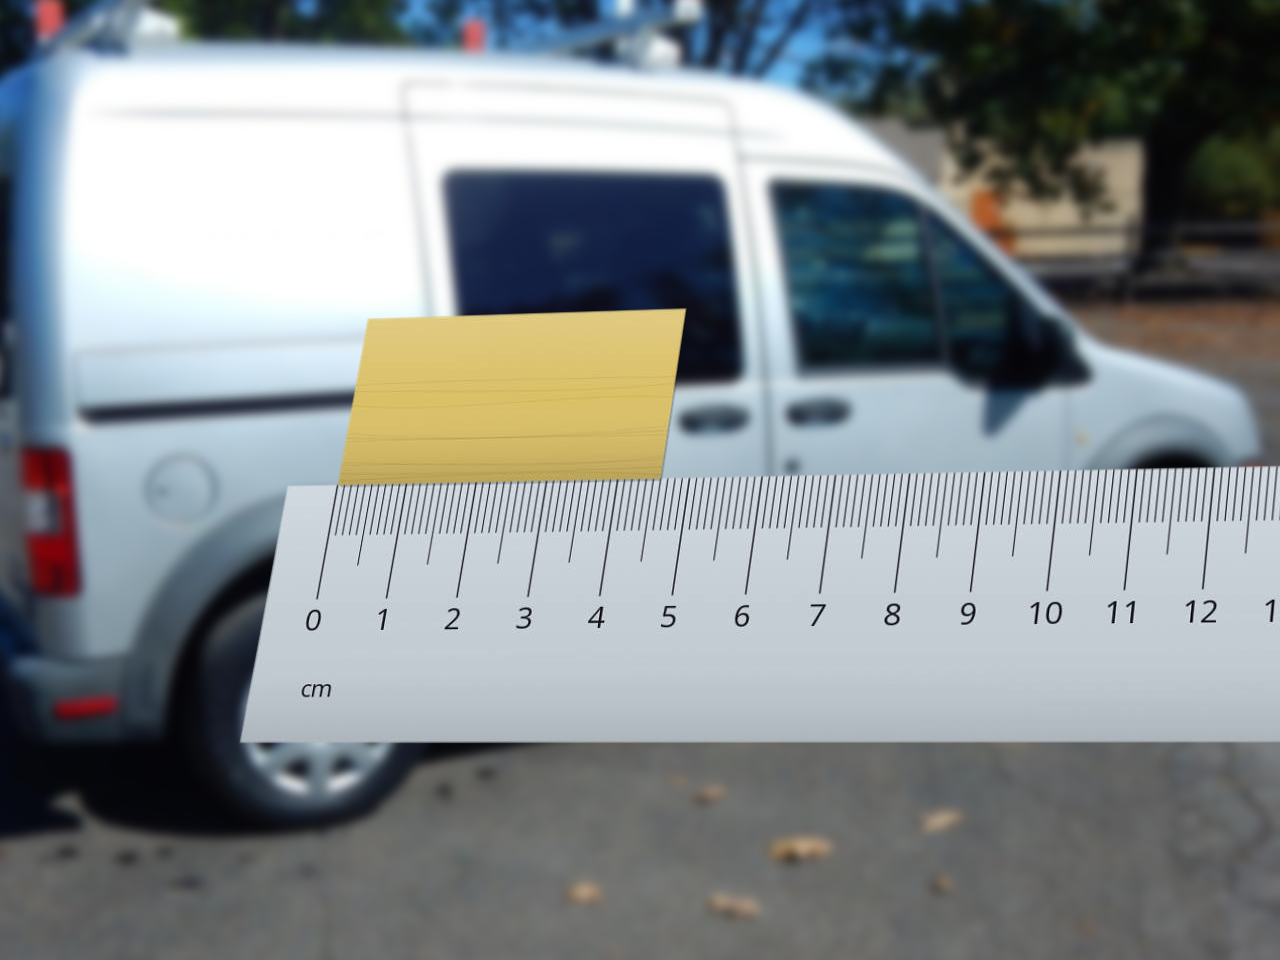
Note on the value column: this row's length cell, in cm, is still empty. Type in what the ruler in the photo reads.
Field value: 4.6 cm
